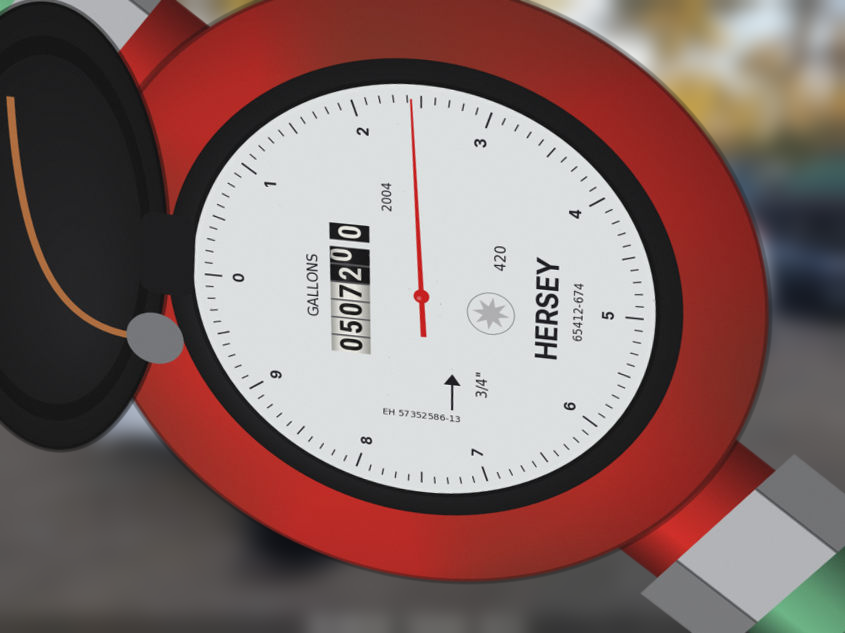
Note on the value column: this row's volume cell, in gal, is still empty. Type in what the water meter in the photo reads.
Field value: 507202.4 gal
